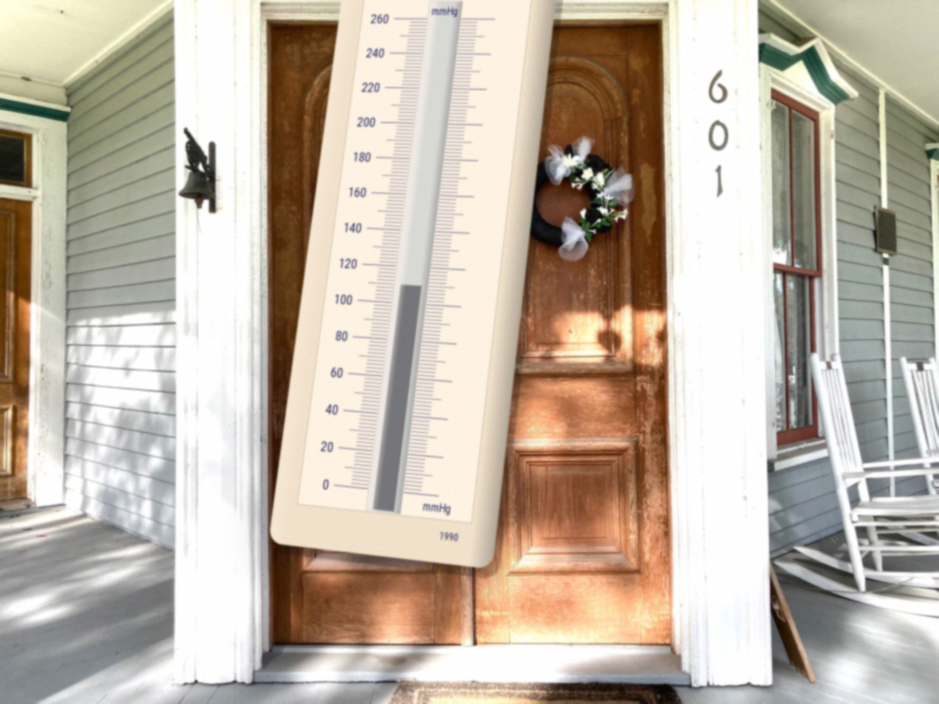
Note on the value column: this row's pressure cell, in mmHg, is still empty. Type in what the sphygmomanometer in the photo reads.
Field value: 110 mmHg
